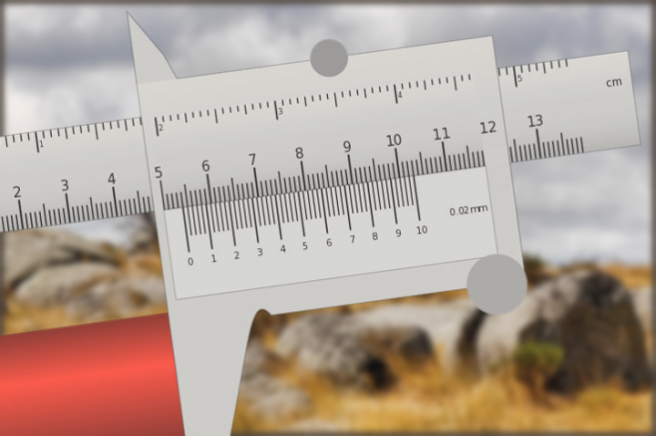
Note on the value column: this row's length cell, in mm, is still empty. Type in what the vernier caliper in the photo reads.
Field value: 54.0 mm
